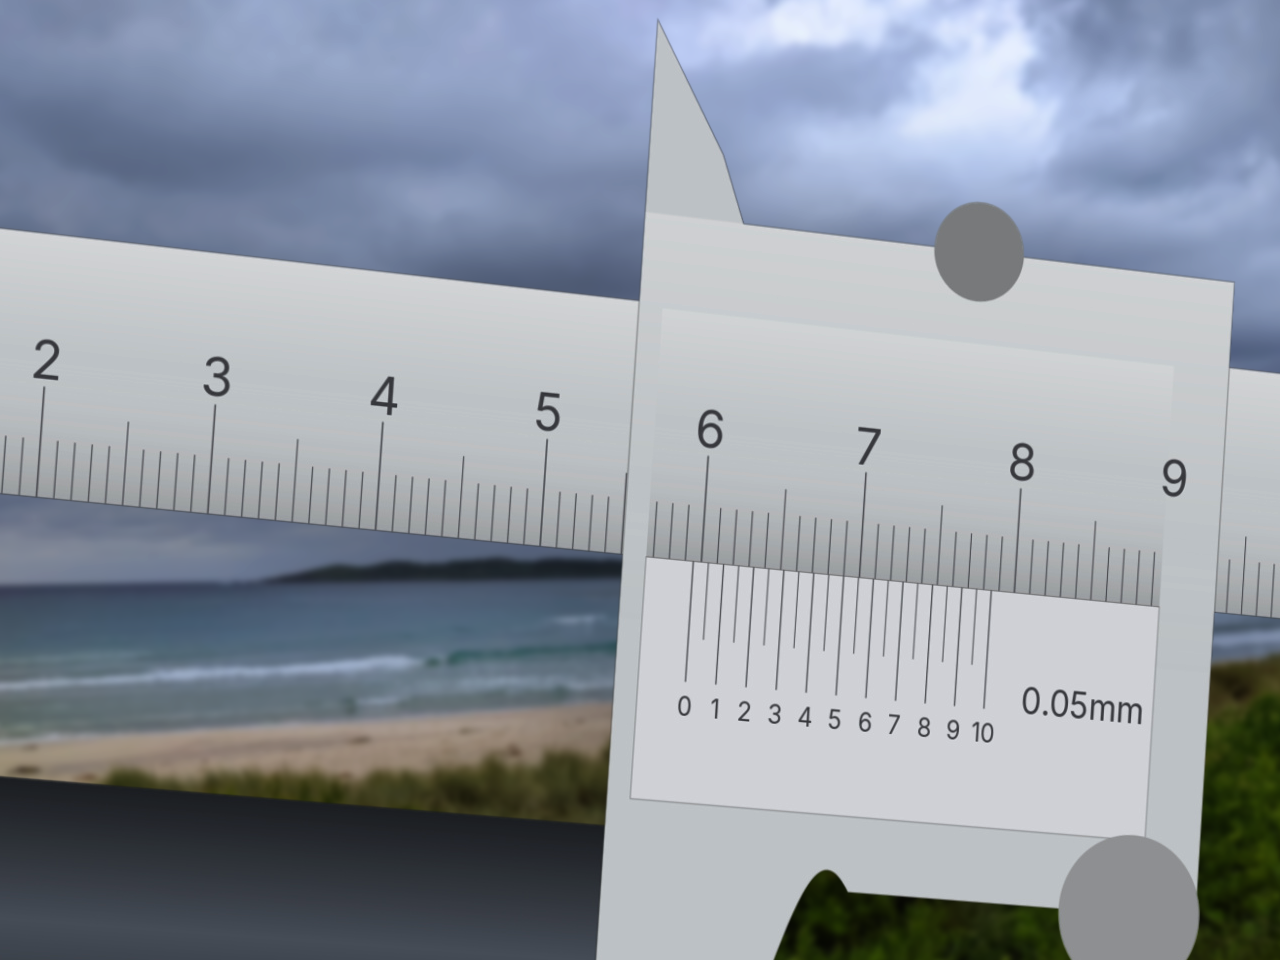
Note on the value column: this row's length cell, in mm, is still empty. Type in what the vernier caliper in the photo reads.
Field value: 59.5 mm
